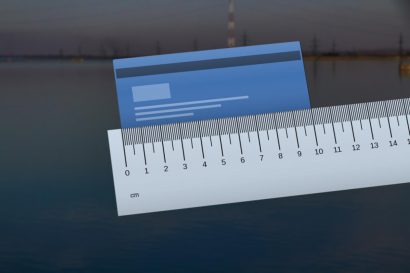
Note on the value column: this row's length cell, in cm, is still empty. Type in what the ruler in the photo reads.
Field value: 10 cm
